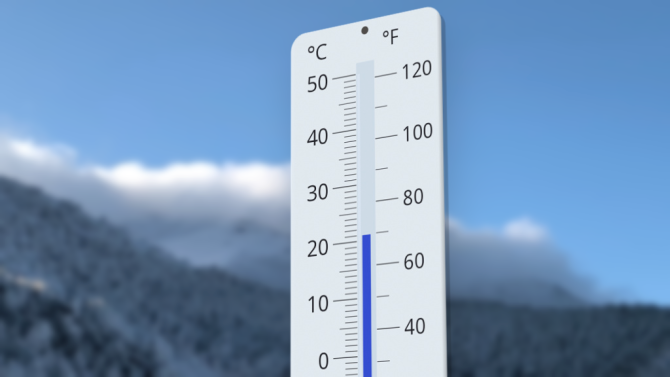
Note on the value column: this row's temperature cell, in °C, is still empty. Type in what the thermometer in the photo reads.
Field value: 21 °C
